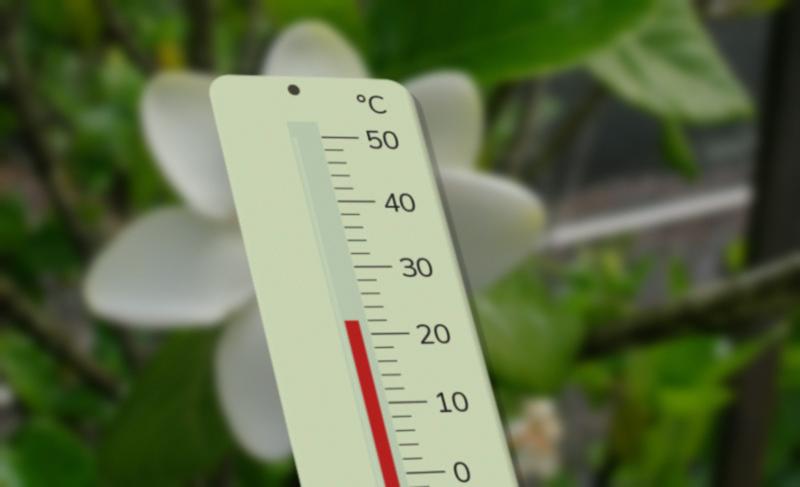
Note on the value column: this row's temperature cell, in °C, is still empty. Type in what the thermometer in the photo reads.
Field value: 22 °C
